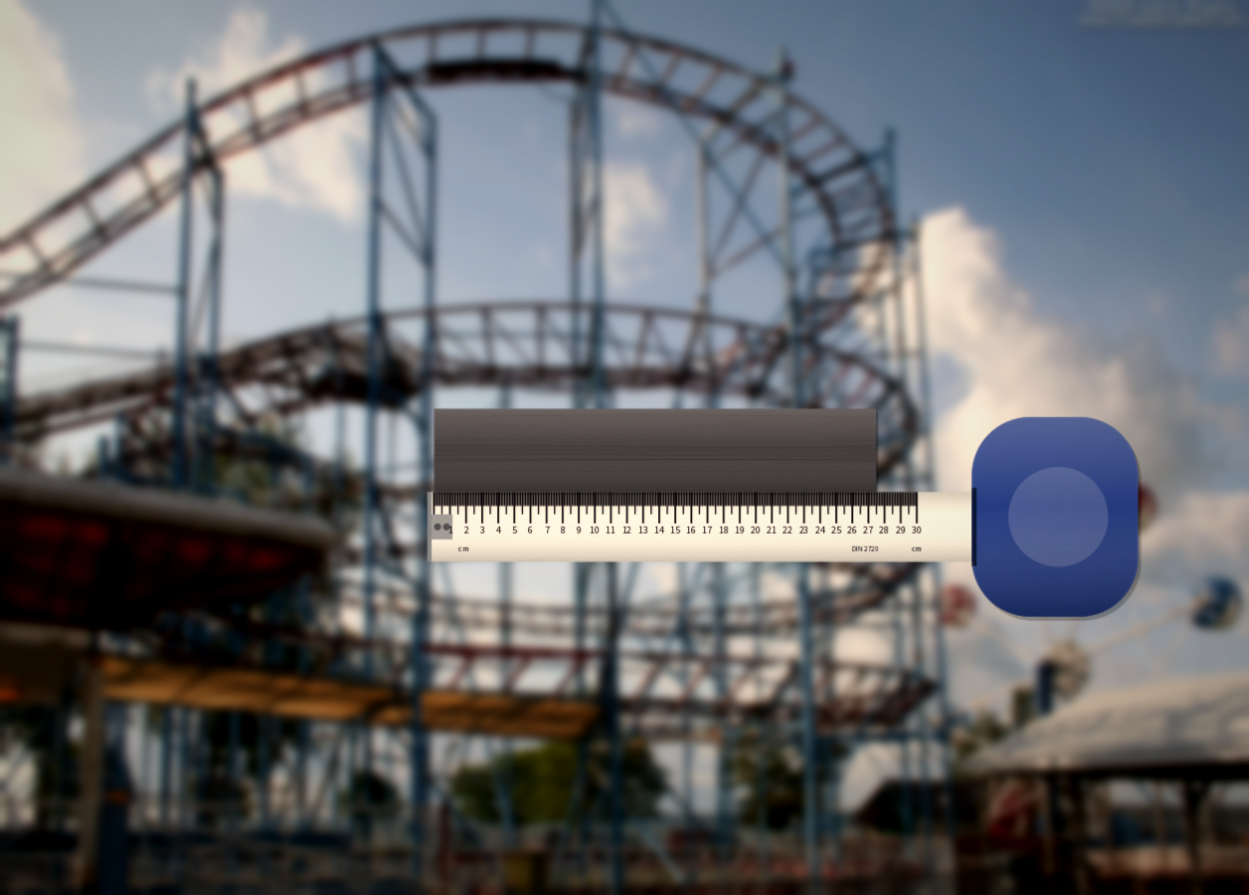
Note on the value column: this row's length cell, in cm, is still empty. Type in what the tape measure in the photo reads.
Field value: 27.5 cm
